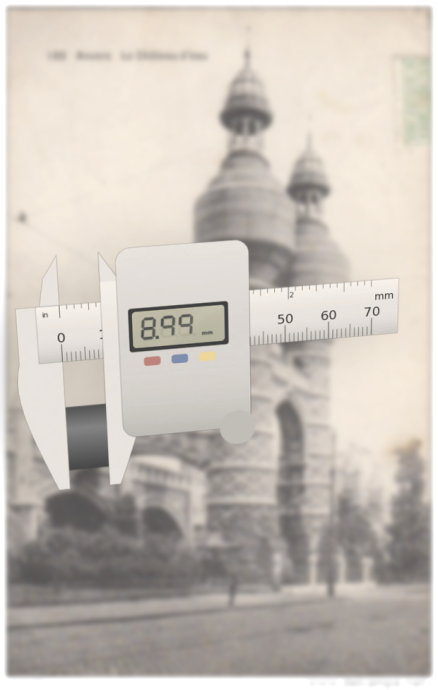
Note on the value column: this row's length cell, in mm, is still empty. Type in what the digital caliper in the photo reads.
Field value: 8.99 mm
